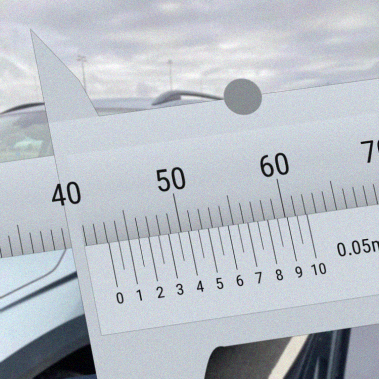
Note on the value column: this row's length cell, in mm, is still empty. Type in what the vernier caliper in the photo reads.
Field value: 43.1 mm
